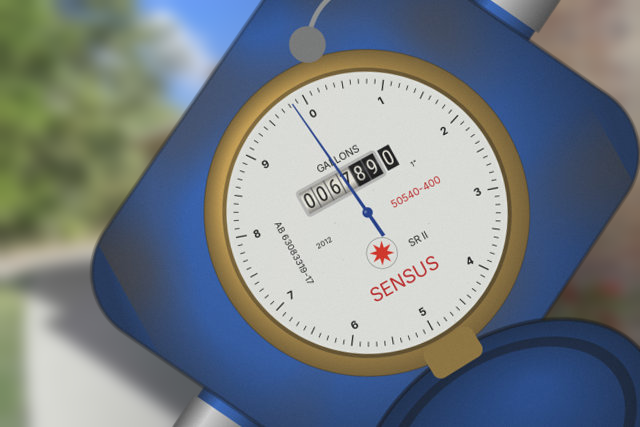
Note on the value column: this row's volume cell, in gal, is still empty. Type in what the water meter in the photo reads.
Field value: 67889.8 gal
